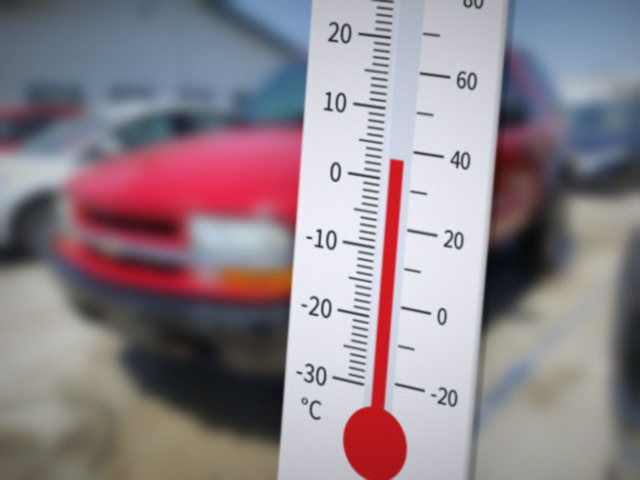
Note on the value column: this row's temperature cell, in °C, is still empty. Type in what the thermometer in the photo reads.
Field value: 3 °C
